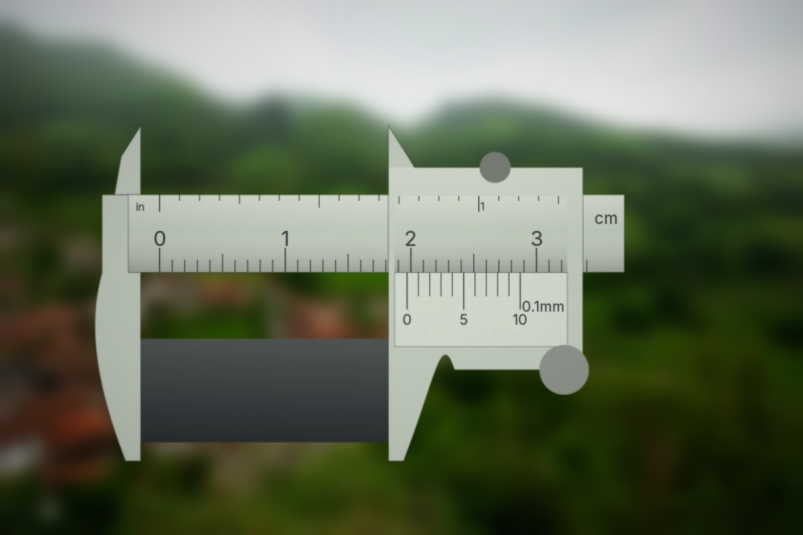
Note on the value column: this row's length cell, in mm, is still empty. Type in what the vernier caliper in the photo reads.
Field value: 19.7 mm
